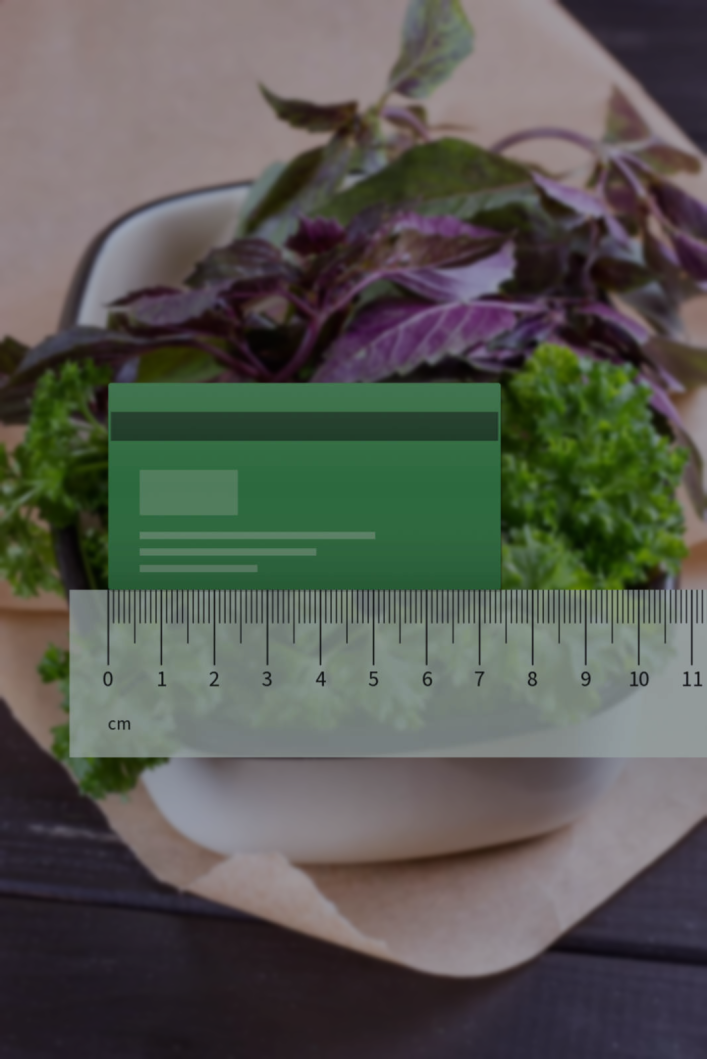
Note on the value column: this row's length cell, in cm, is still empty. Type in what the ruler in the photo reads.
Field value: 7.4 cm
